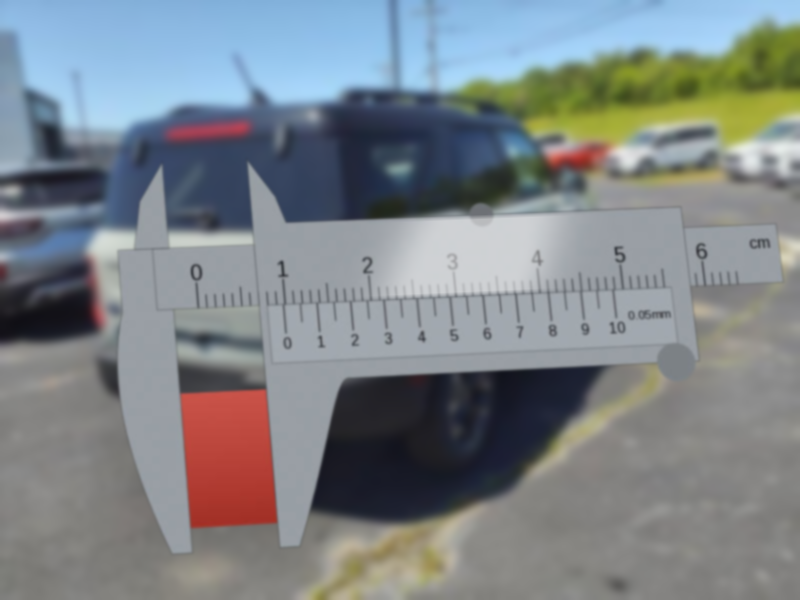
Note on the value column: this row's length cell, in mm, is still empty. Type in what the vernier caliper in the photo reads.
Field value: 9.8 mm
